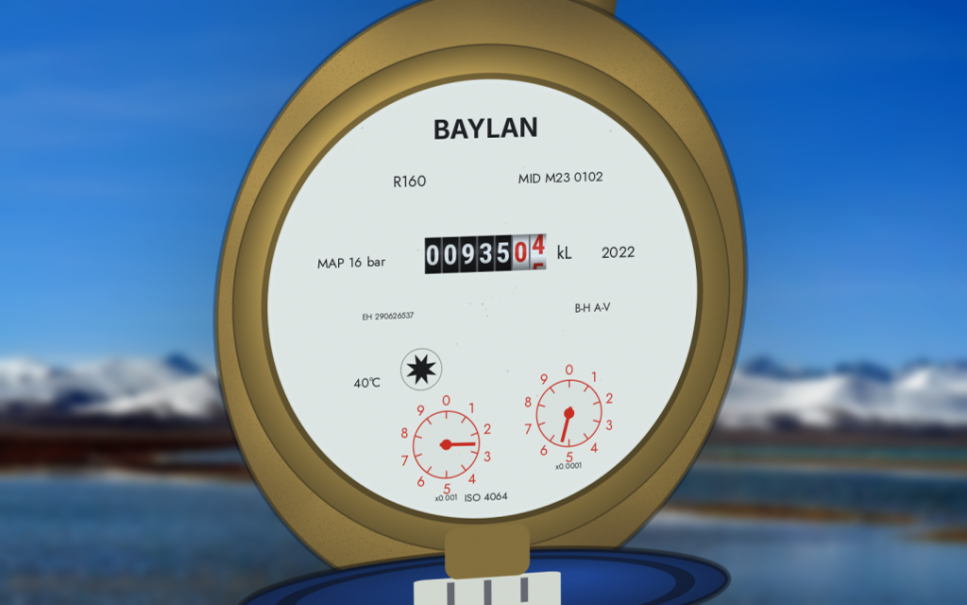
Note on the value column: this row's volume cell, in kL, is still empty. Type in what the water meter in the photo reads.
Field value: 935.0425 kL
